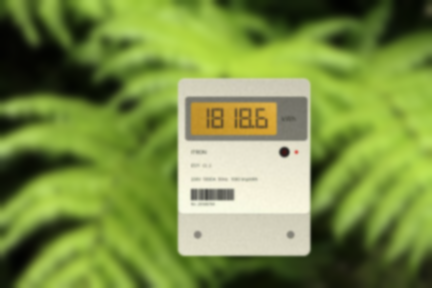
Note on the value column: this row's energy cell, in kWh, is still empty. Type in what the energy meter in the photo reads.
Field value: 1818.6 kWh
